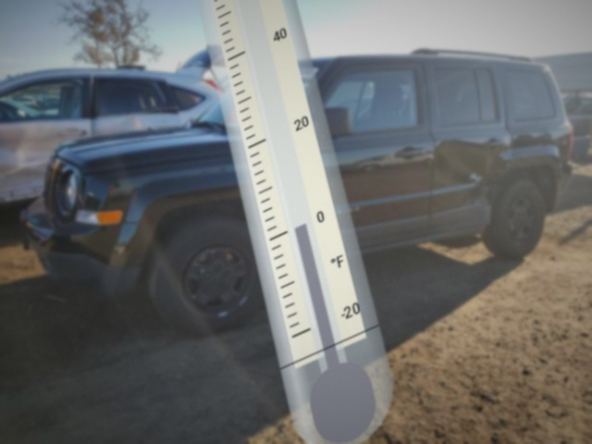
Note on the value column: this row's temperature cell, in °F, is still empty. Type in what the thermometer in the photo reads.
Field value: 0 °F
